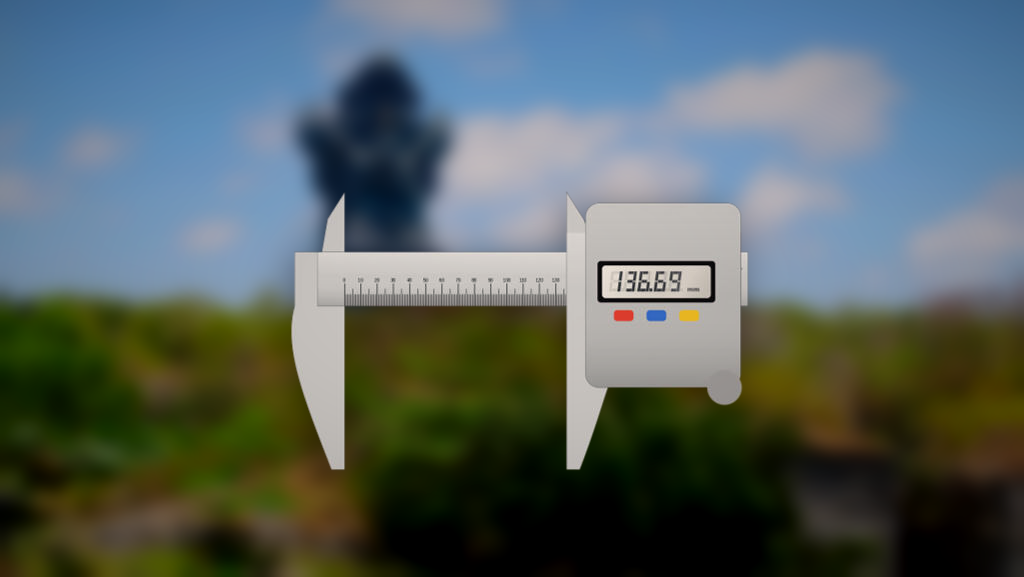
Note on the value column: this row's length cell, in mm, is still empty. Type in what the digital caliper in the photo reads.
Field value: 136.69 mm
